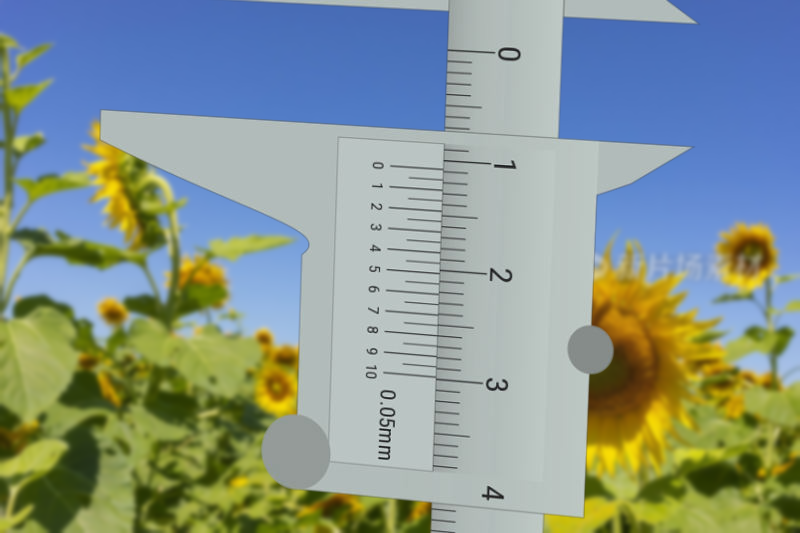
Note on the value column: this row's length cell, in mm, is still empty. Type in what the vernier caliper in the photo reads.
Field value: 10.8 mm
